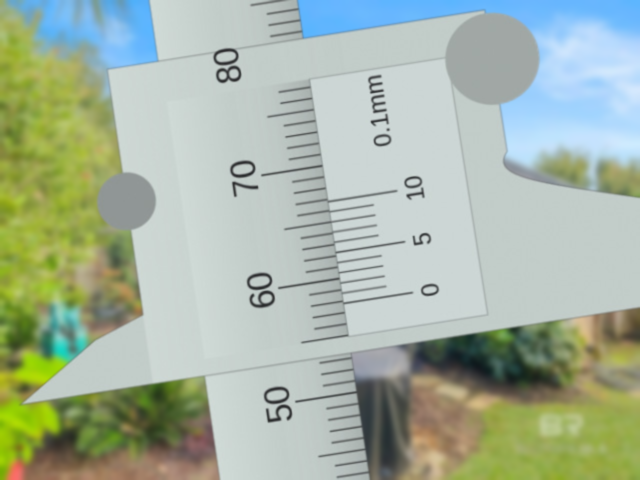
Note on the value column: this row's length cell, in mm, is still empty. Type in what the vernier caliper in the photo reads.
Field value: 57.8 mm
